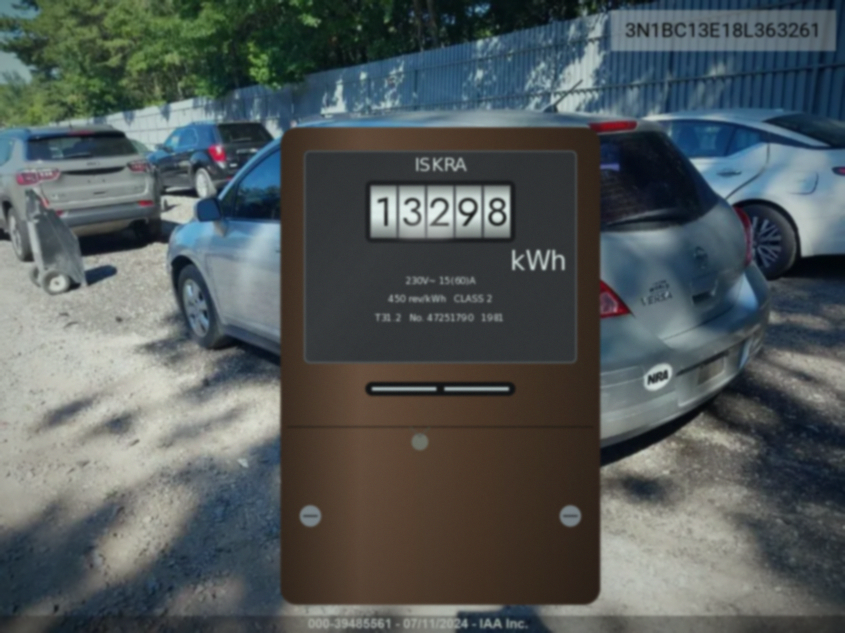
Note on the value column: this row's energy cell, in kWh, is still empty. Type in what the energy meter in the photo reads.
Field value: 13298 kWh
